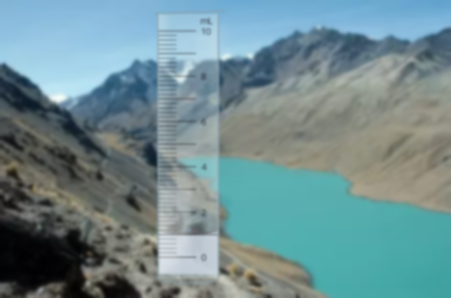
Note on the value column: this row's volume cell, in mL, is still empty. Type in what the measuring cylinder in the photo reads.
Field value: 1 mL
